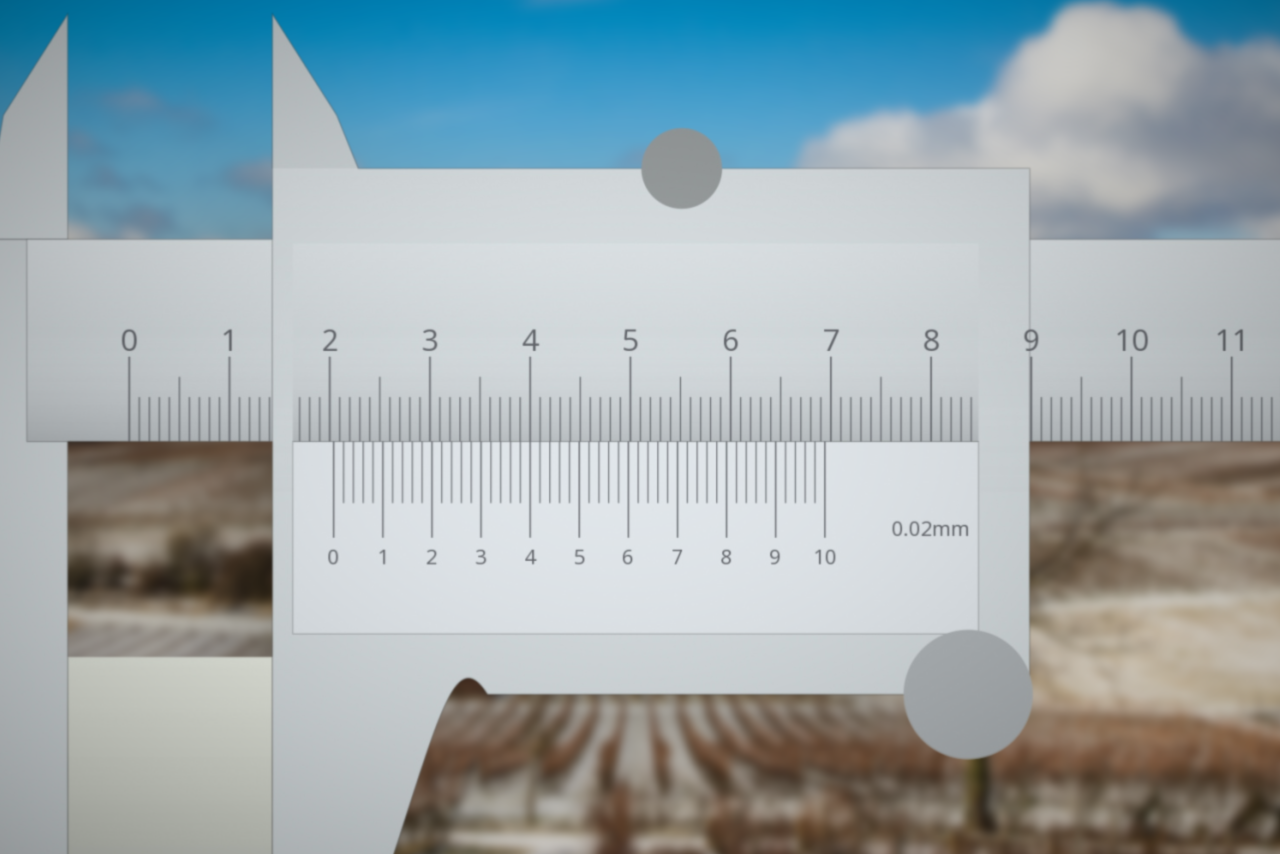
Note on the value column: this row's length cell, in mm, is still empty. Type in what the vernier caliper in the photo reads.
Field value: 20.4 mm
